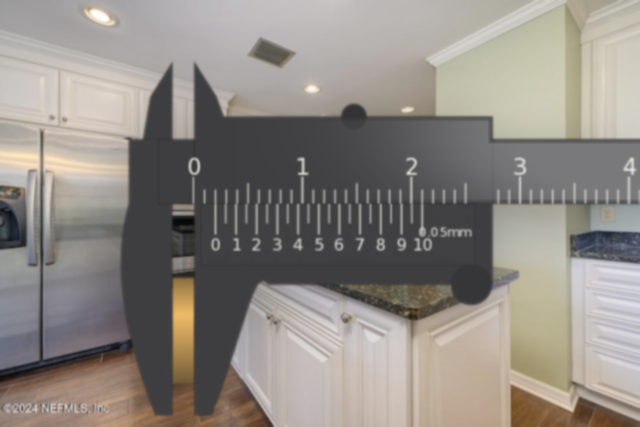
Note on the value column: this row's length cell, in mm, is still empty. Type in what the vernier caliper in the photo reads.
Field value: 2.0 mm
